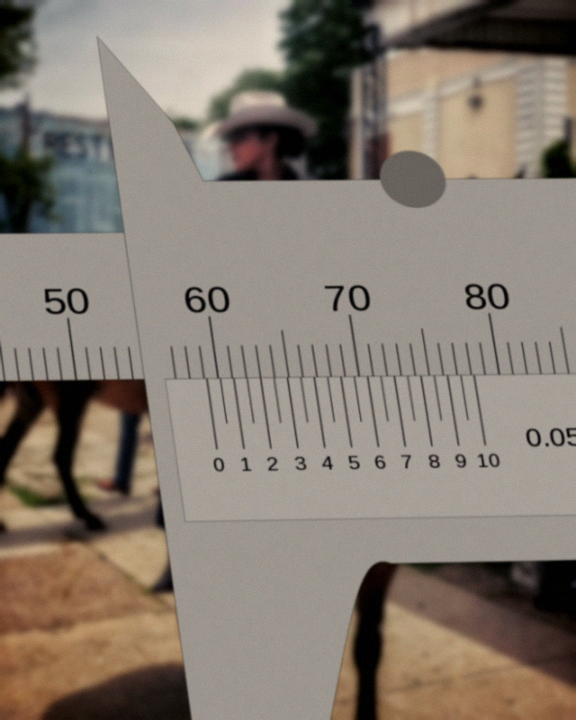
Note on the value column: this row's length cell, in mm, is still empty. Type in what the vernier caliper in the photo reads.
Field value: 59.2 mm
